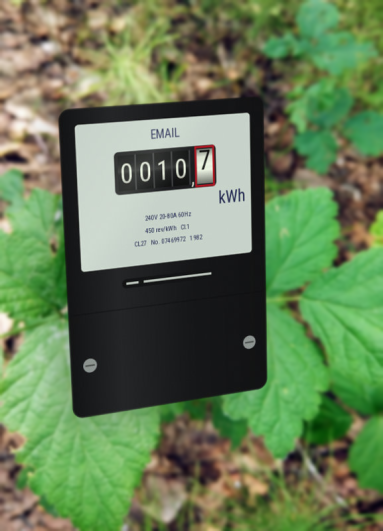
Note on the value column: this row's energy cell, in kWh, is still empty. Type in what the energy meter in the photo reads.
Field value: 10.7 kWh
